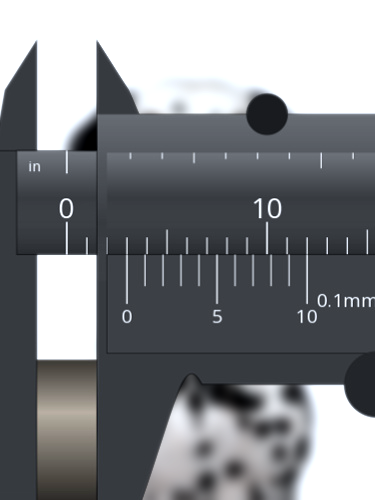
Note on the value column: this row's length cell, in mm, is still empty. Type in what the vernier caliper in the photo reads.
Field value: 3.0 mm
